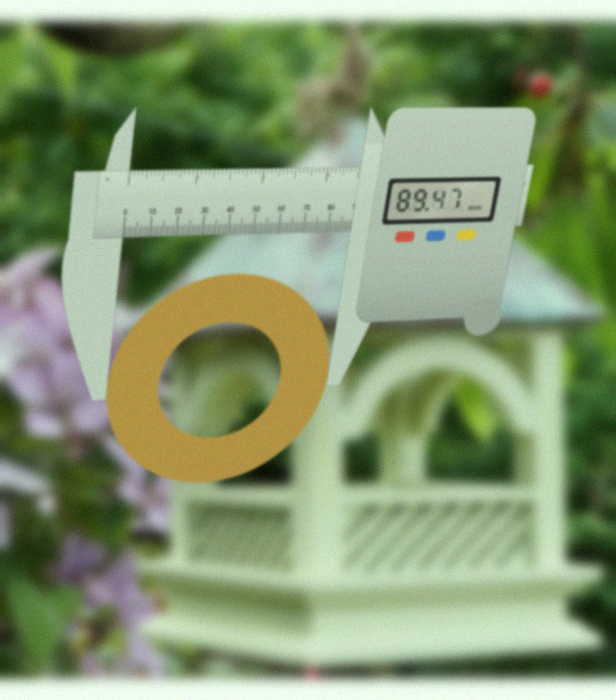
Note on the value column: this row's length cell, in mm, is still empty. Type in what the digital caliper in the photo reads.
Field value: 89.47 mm
